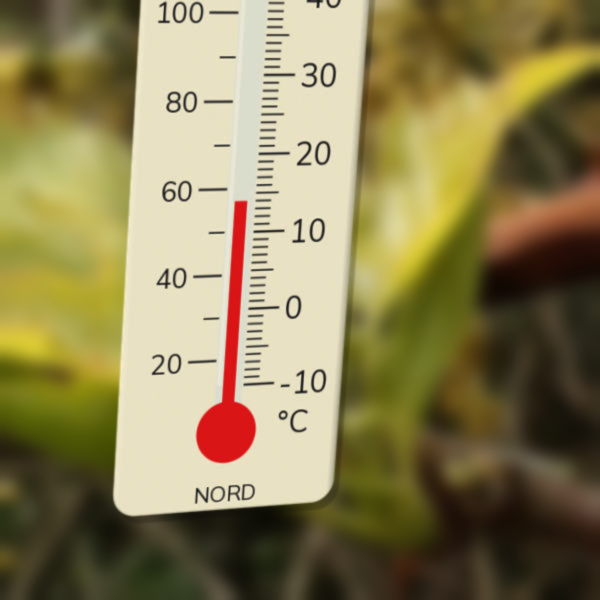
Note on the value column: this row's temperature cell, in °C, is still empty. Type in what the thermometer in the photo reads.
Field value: 14 °C
